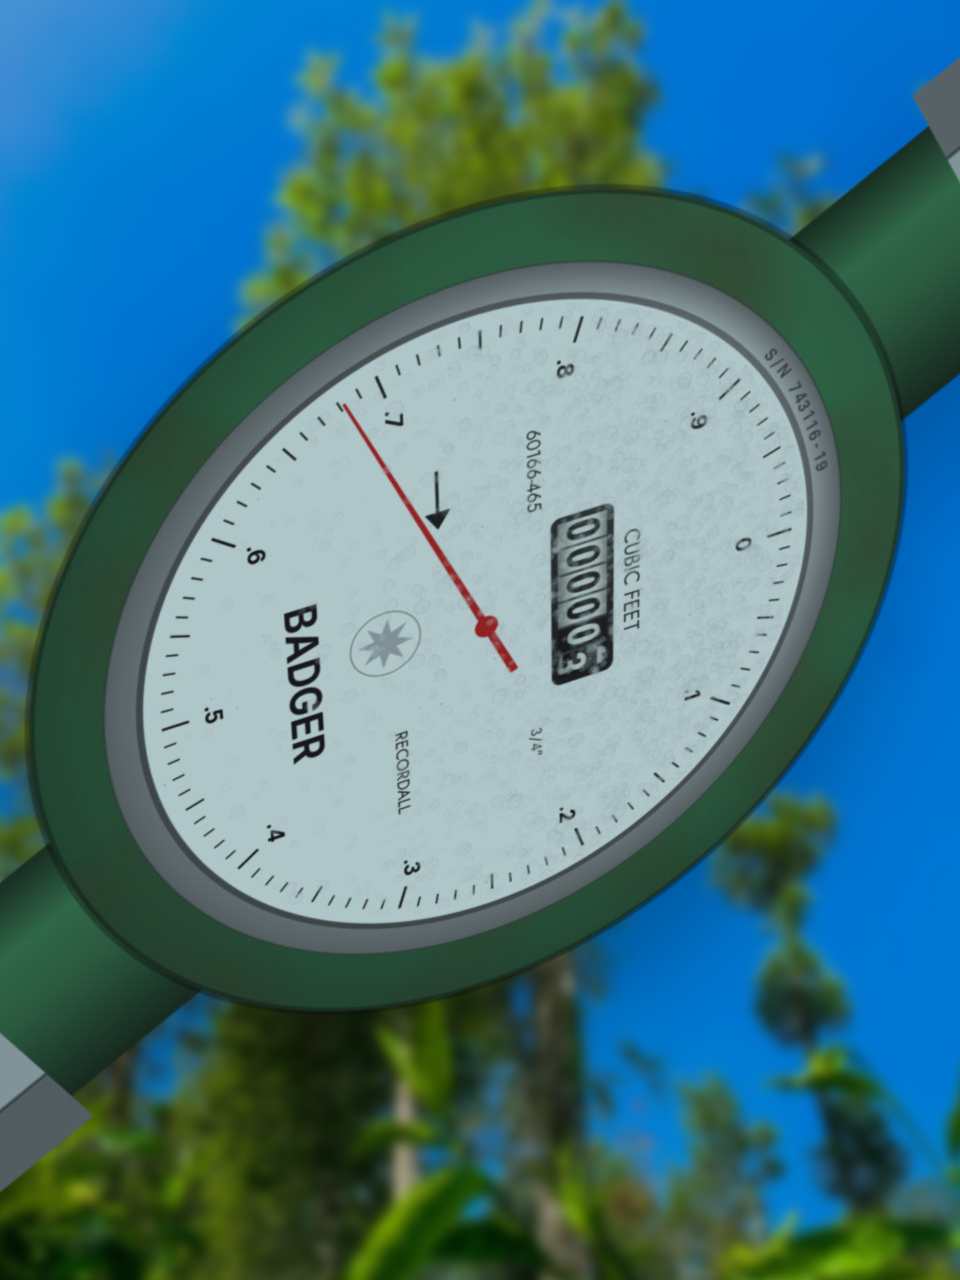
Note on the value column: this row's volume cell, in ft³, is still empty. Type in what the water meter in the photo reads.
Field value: 2.68 ft³
